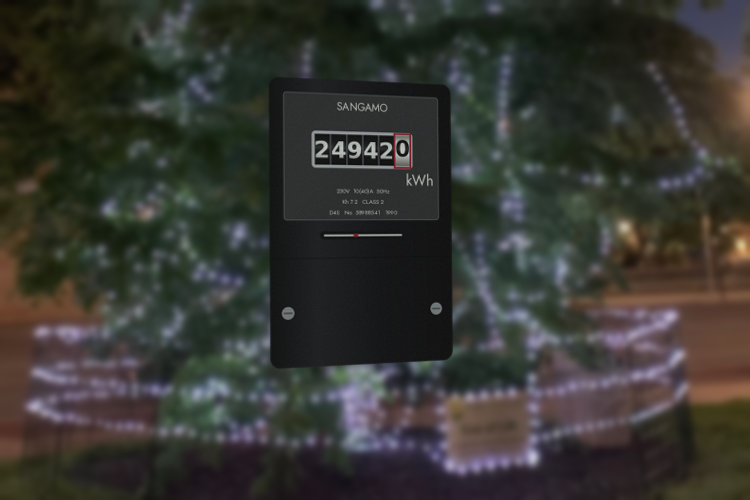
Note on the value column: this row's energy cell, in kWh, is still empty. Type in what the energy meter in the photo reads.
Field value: 24942.0 kWh
